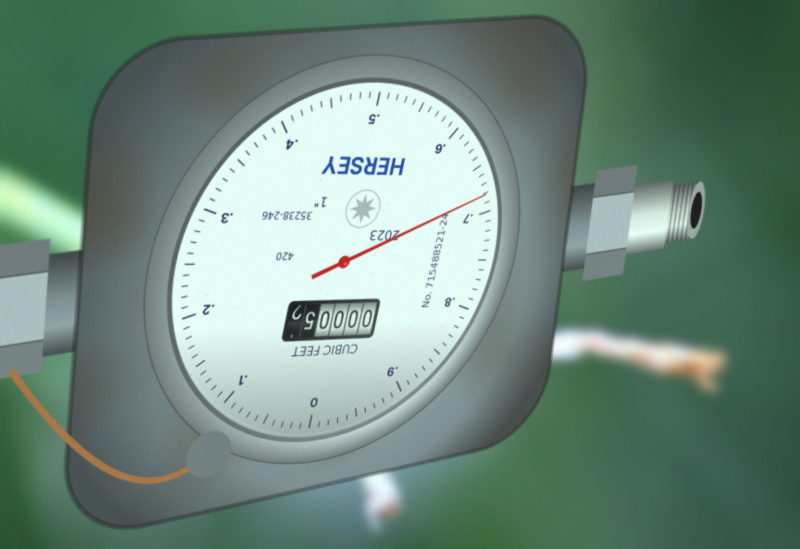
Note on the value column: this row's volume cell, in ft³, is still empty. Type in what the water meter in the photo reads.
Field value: 51.68 ft³
